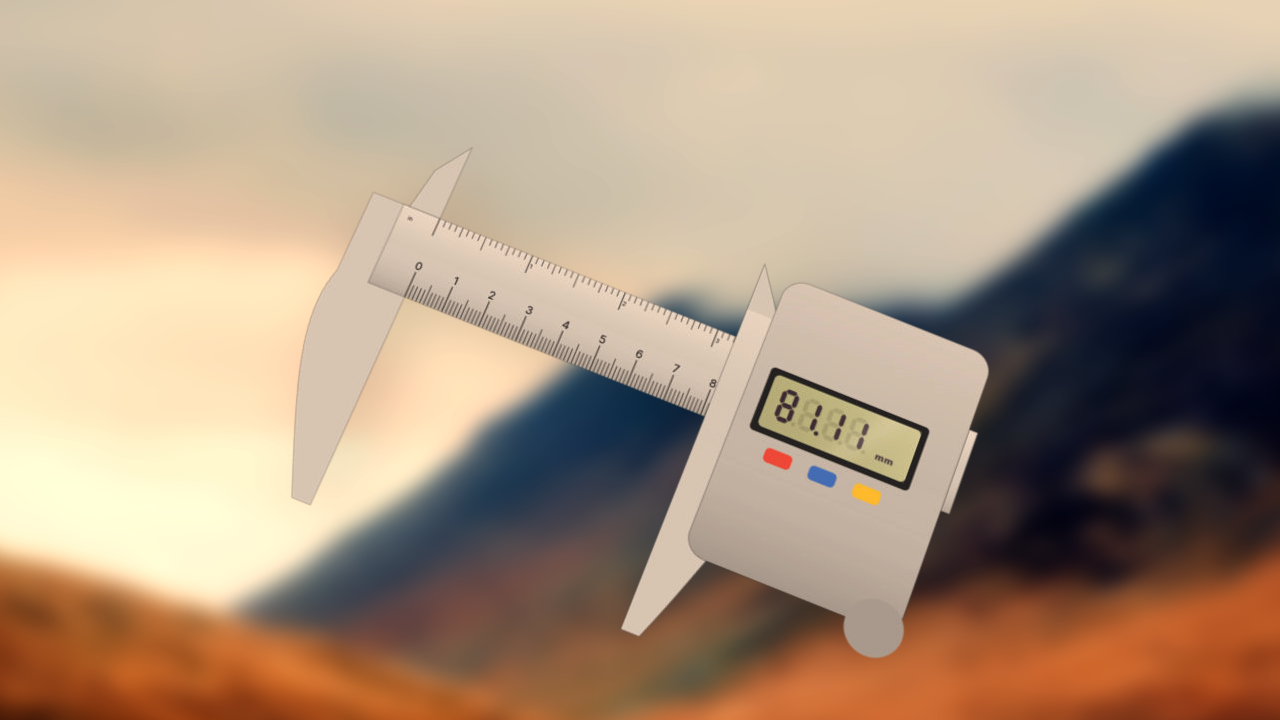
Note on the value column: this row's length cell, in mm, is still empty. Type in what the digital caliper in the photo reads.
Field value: 81.11 mm
